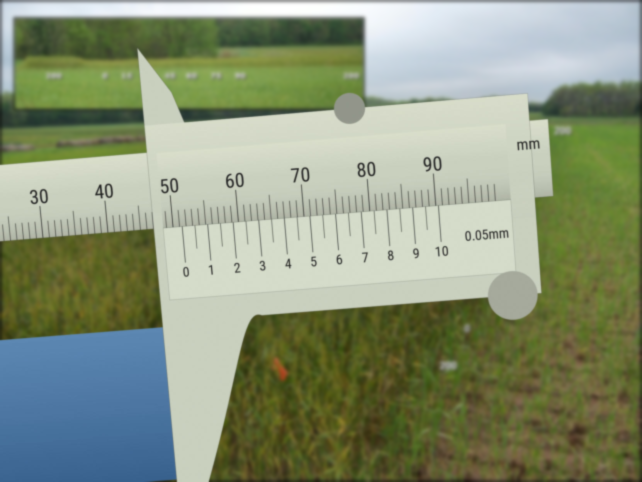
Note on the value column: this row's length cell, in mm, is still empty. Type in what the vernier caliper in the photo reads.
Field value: 51.4 mm
